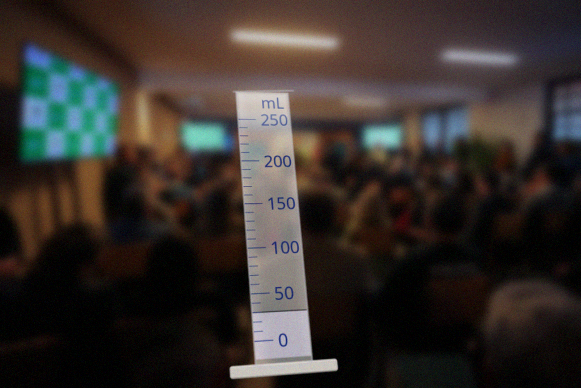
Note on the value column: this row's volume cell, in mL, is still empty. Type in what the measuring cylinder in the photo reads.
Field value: 30 mL
